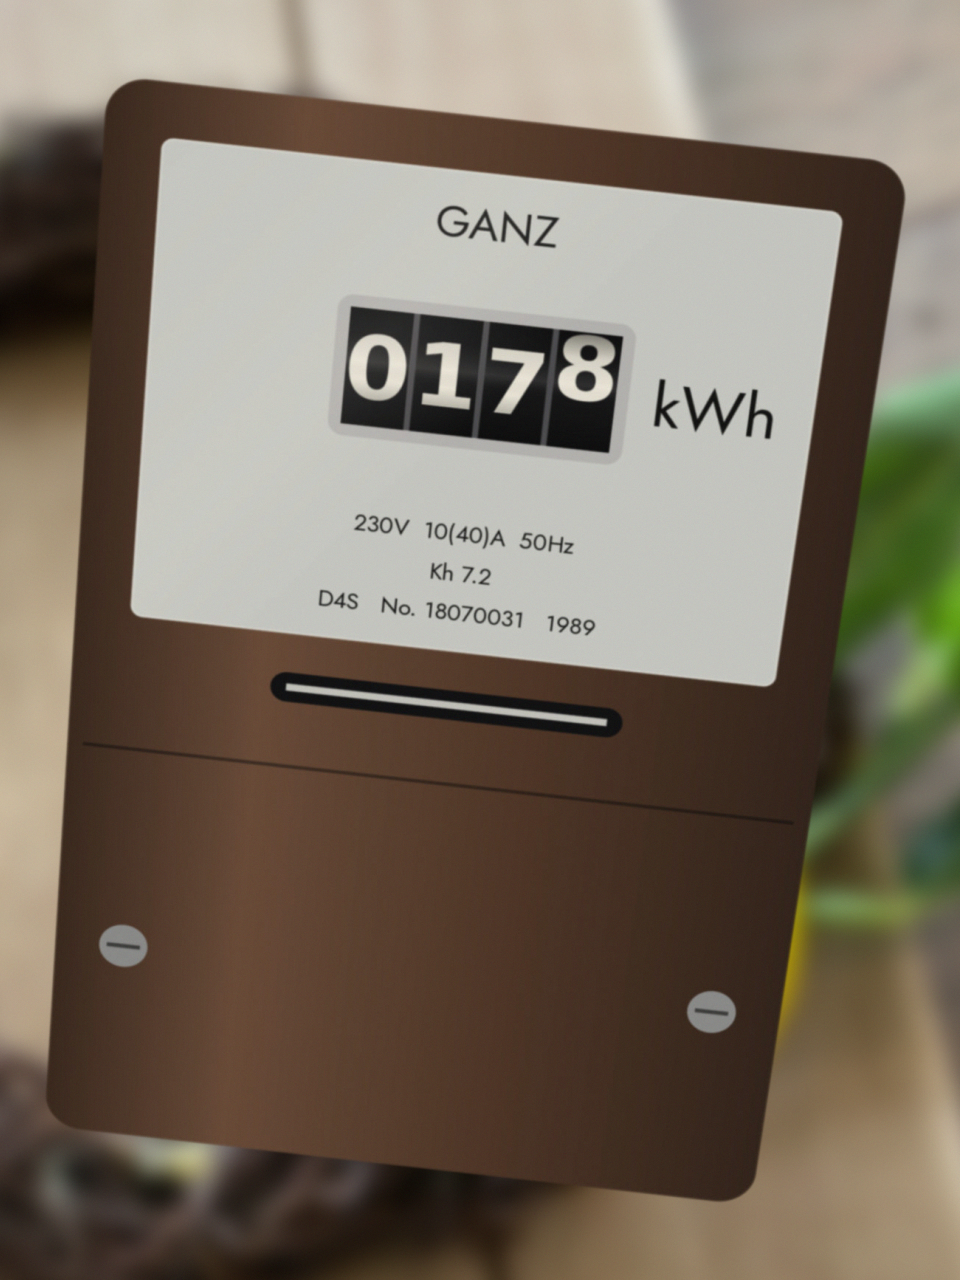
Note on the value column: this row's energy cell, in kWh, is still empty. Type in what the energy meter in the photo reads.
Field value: 178 kWh
